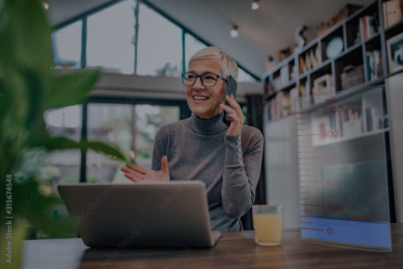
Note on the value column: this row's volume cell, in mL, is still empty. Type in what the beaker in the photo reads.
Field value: 100 mL
